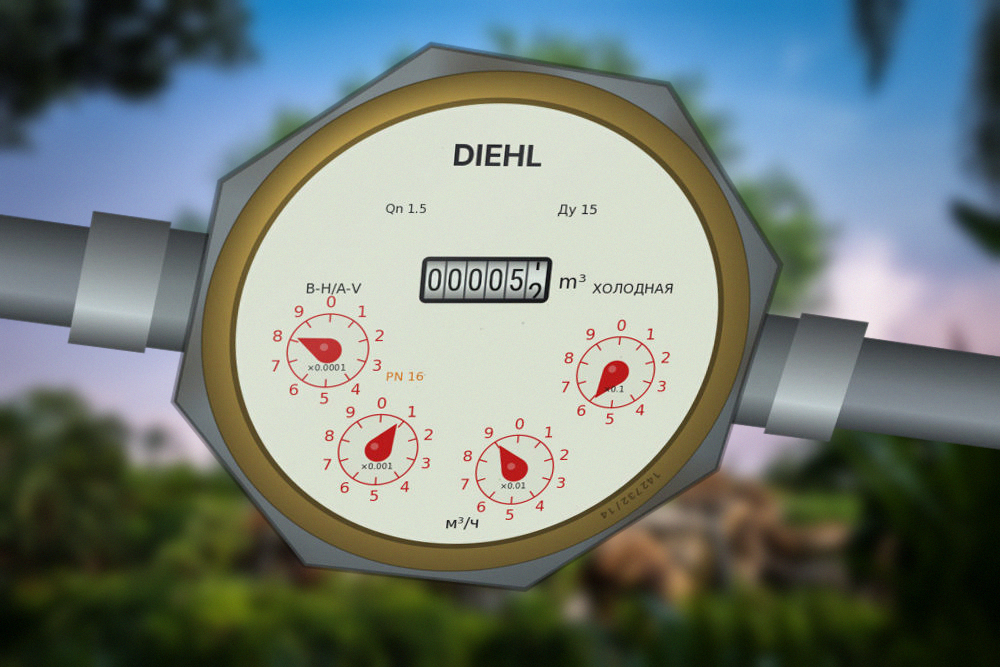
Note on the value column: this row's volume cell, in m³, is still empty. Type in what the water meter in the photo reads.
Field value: 51.5908 m³
